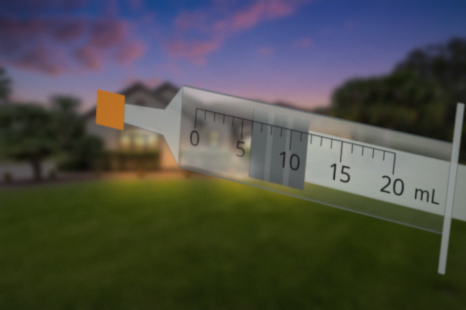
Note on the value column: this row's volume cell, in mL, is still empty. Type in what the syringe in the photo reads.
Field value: 6 mL
